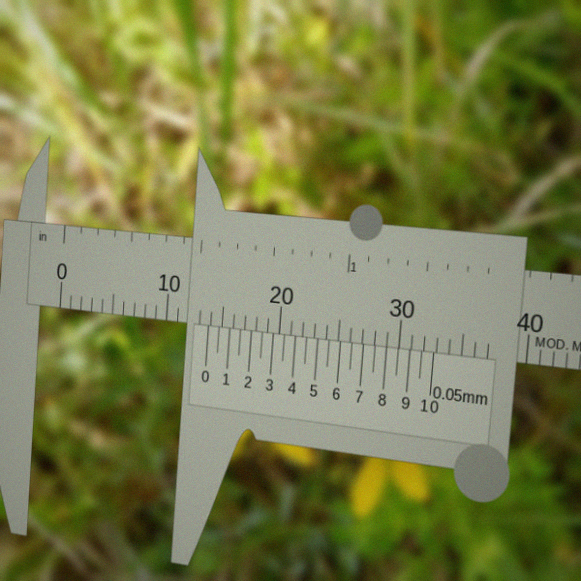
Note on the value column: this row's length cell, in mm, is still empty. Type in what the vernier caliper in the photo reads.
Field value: 13.8 mm
